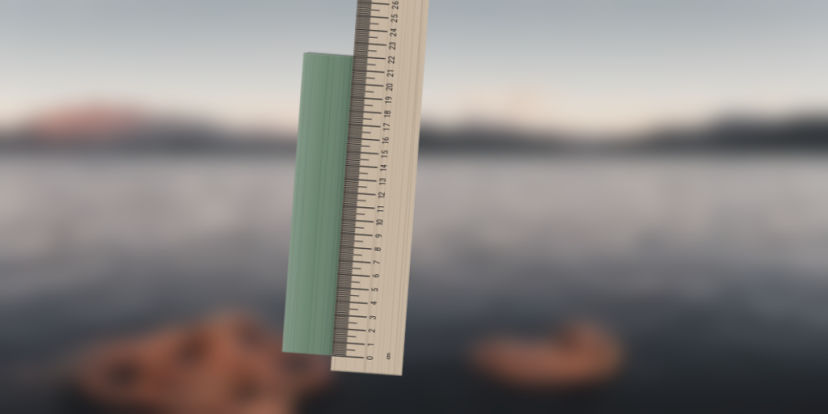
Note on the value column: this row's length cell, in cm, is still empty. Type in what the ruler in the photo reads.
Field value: 22 cm
